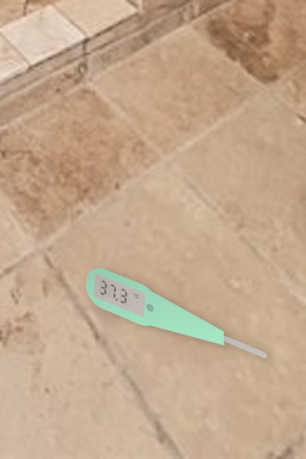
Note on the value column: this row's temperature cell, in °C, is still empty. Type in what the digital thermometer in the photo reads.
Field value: 37.3 °C
